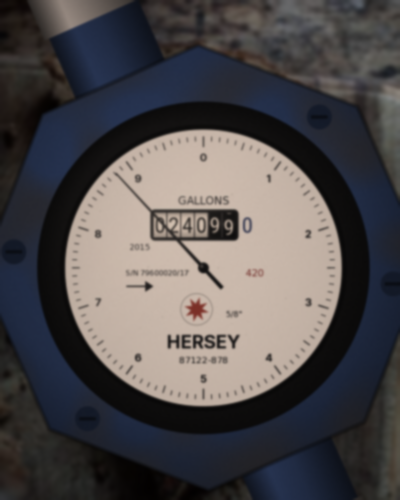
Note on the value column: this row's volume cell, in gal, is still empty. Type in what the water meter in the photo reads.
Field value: 240988.8 gal
